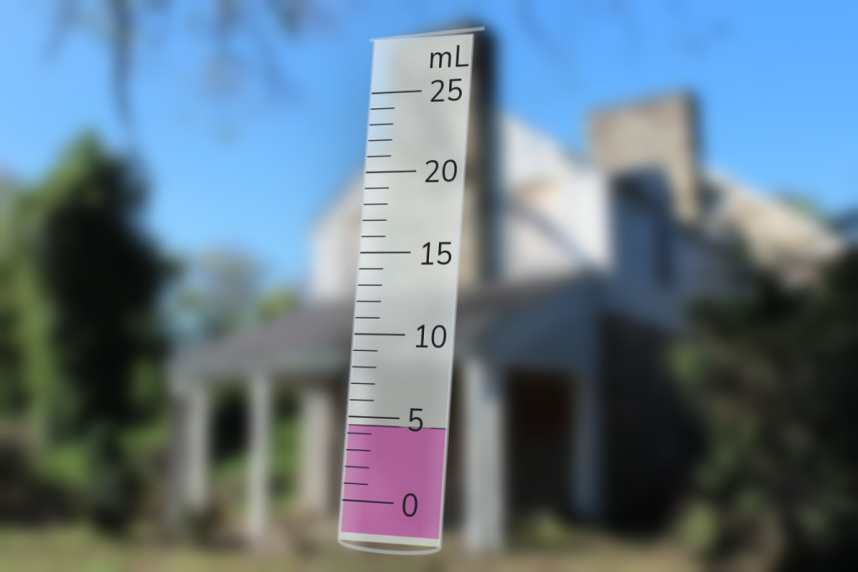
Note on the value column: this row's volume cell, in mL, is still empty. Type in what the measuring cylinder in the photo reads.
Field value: 4.5 mL
